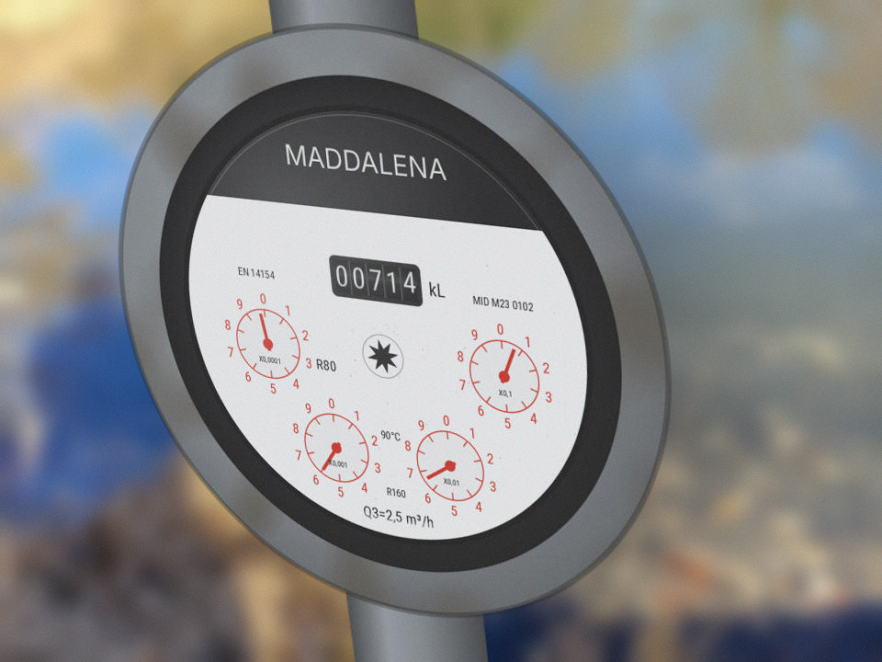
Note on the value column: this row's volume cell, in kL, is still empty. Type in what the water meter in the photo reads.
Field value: 714.0659 kL
